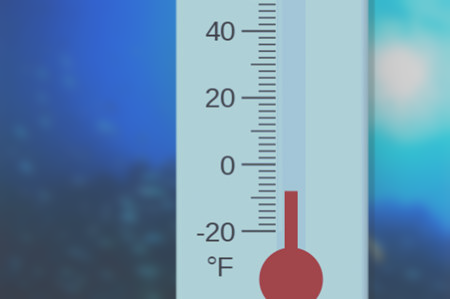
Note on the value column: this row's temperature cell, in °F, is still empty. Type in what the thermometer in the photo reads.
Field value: -8 °F
